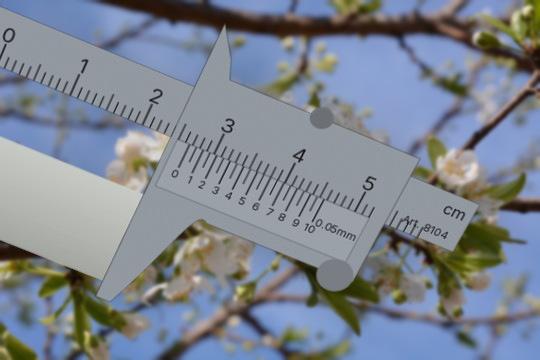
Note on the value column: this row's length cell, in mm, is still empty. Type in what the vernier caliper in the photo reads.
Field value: 26.6 mm
